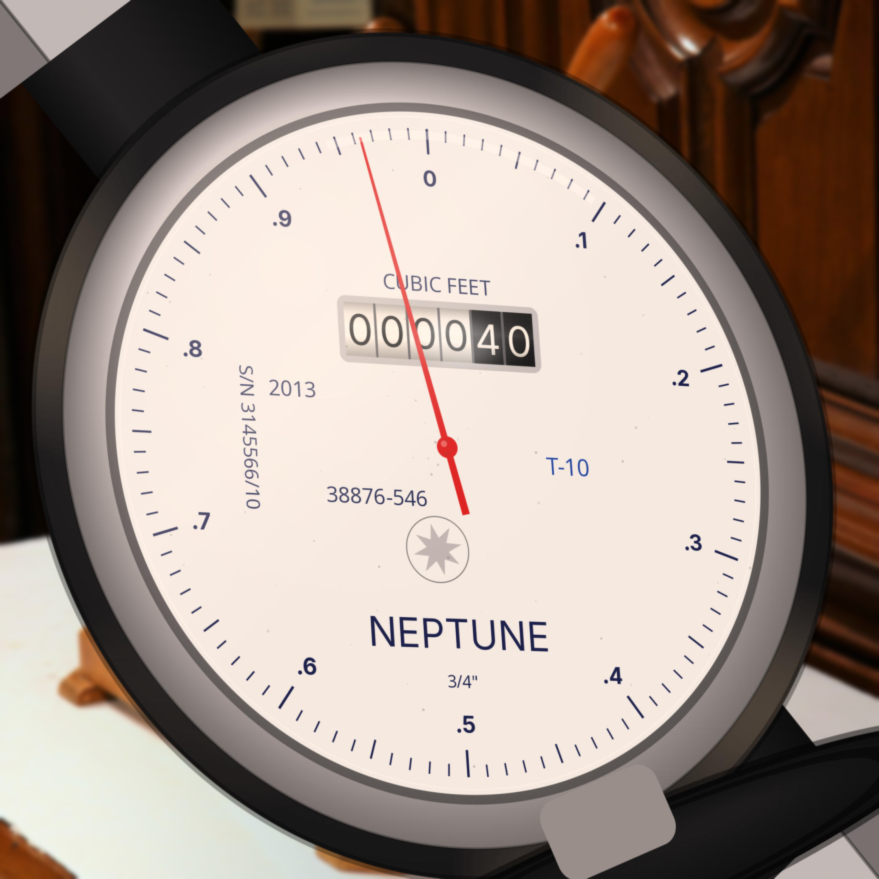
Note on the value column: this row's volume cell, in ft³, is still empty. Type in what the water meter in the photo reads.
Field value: 39.96 ft³
